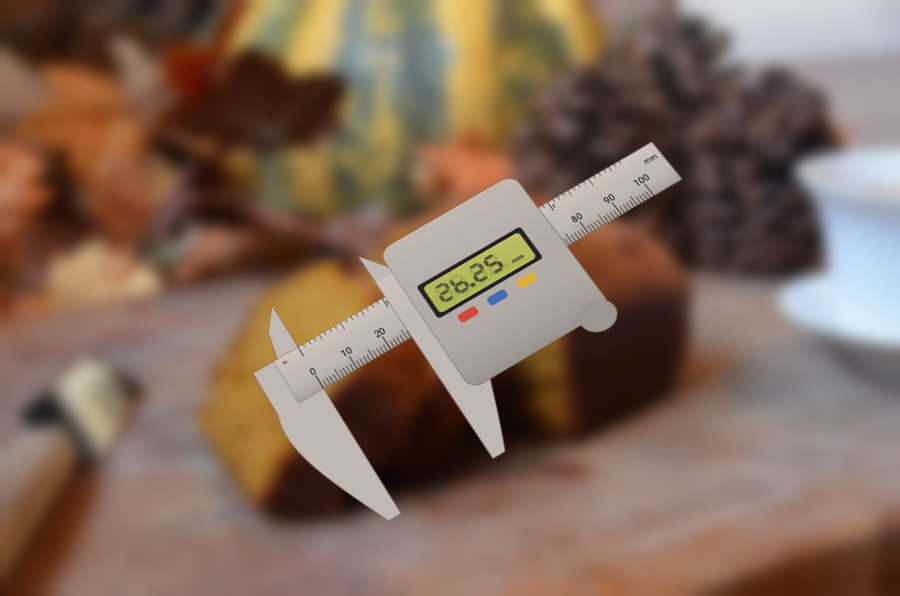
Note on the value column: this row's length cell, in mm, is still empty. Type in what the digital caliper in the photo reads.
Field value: 26.25 mm
